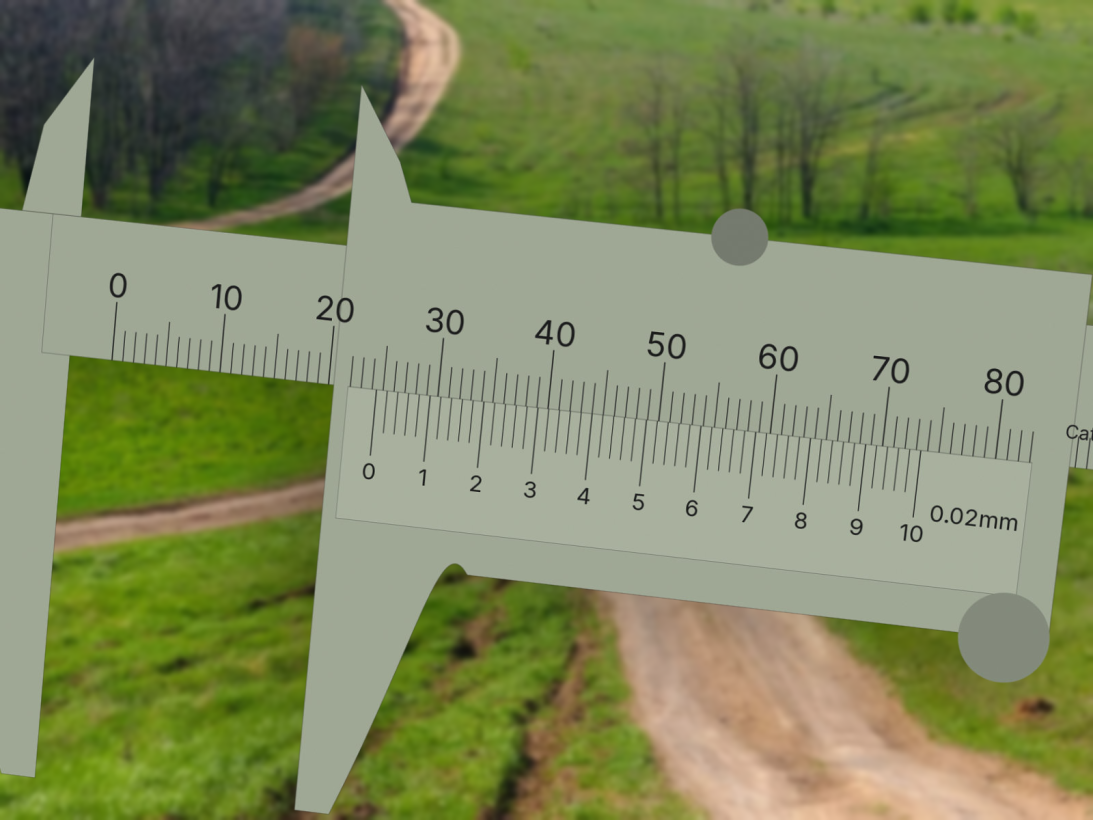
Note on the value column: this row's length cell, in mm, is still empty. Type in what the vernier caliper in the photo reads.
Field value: 24.4 mm
